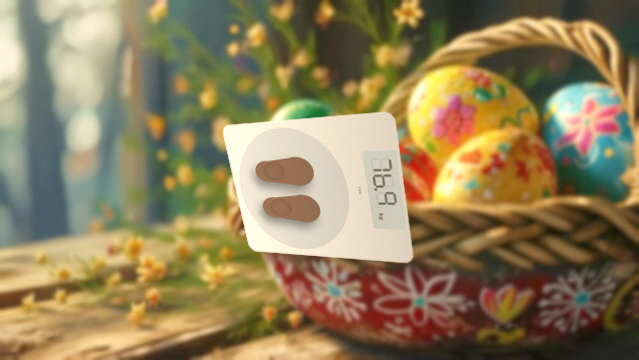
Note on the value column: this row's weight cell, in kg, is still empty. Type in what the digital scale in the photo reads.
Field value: 76.9 kg
